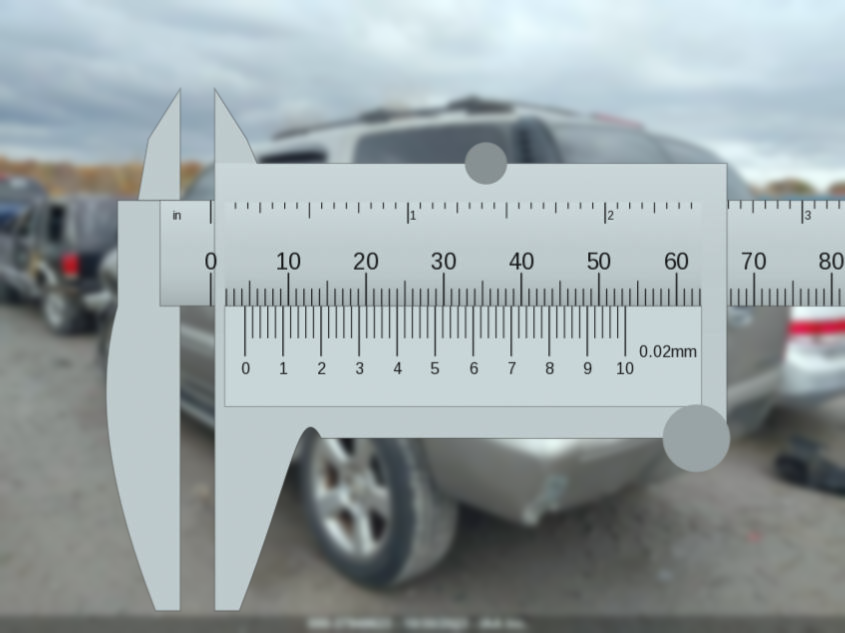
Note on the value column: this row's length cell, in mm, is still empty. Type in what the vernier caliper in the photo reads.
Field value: 4.4 mm
